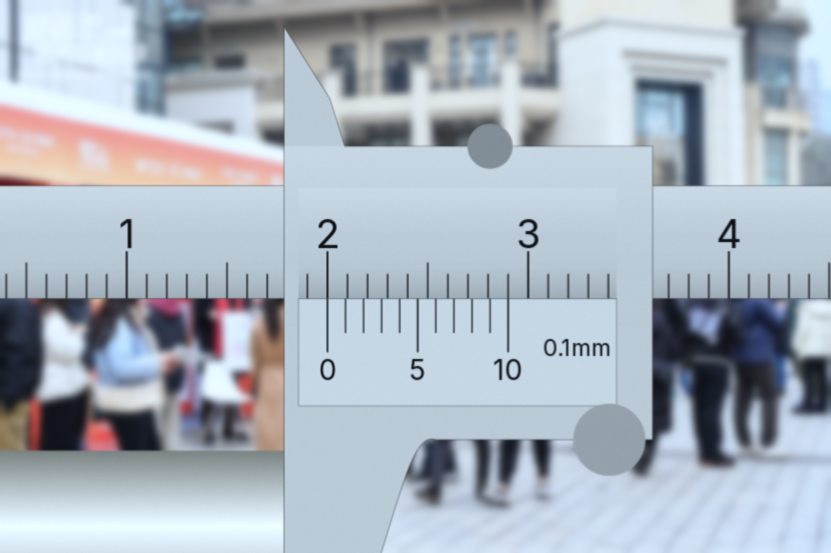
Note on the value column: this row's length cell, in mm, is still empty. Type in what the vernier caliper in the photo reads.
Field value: 20.0 mm
